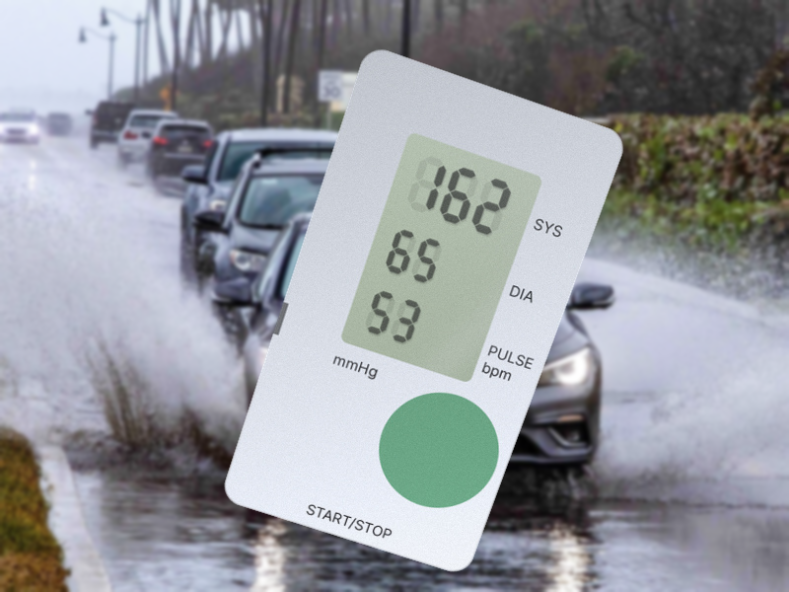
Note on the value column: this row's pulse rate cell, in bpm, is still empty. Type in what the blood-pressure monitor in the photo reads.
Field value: 53 bpm
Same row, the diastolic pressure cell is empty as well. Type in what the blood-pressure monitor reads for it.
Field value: 65 mmHg
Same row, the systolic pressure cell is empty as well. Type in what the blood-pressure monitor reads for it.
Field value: 162 mmHg
